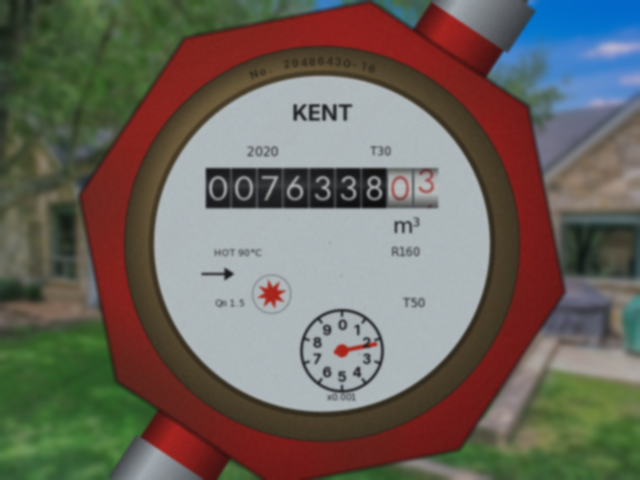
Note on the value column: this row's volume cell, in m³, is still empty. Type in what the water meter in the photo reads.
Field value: 76338.032 m³
